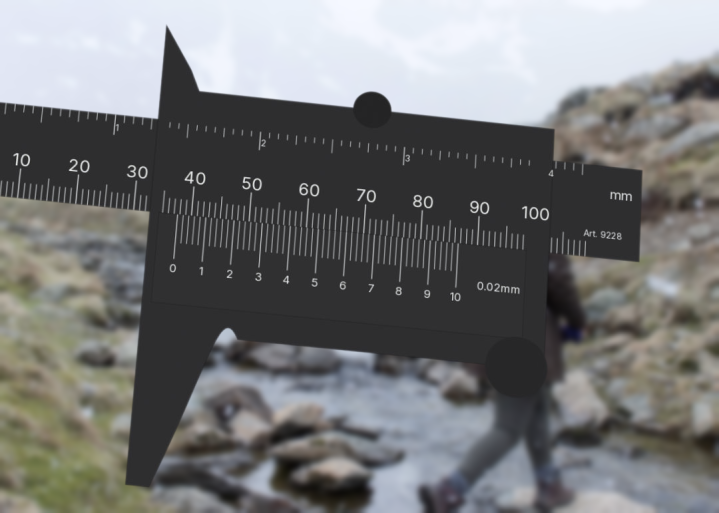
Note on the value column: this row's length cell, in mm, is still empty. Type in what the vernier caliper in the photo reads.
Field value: 37.6 mm
